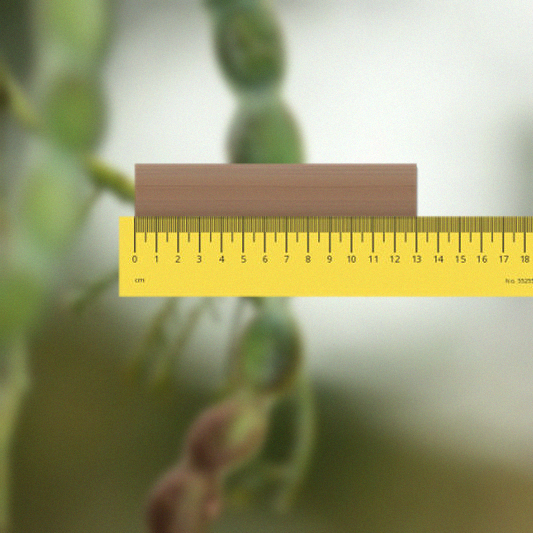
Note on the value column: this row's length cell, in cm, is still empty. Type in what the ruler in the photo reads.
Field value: 13 cm
